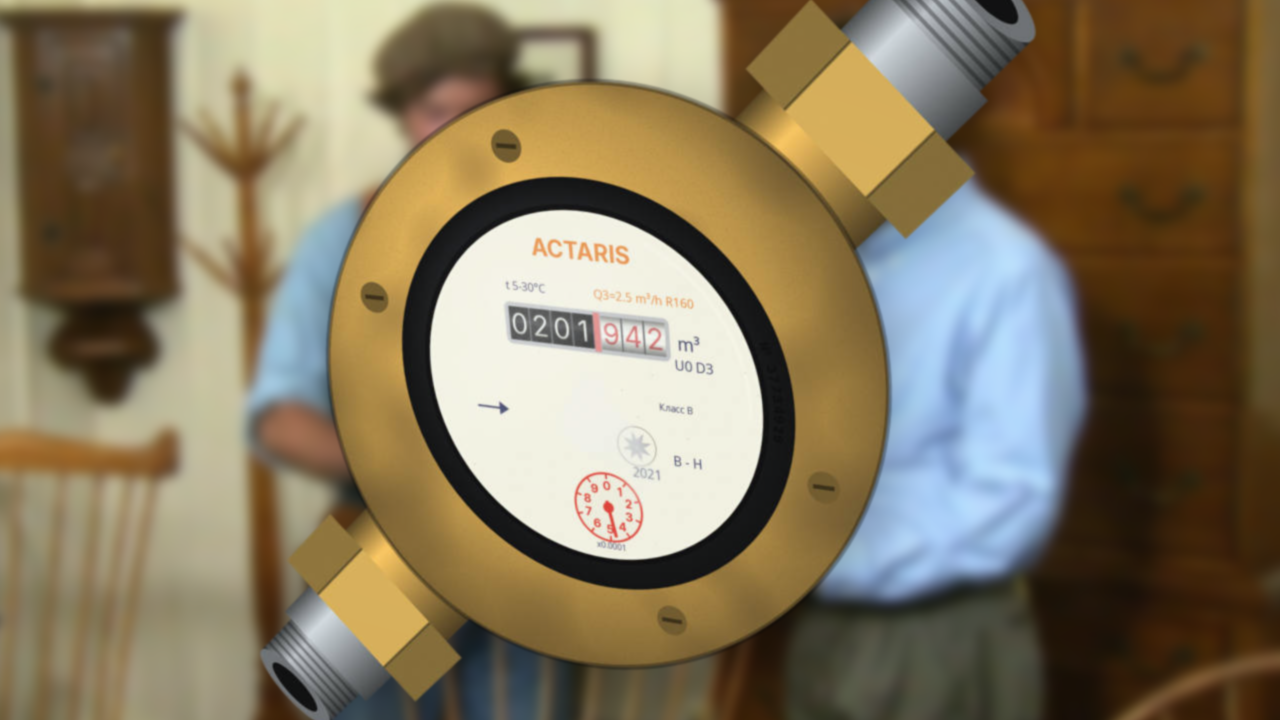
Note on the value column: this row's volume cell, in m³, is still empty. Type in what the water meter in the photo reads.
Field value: 201.9424 m³
